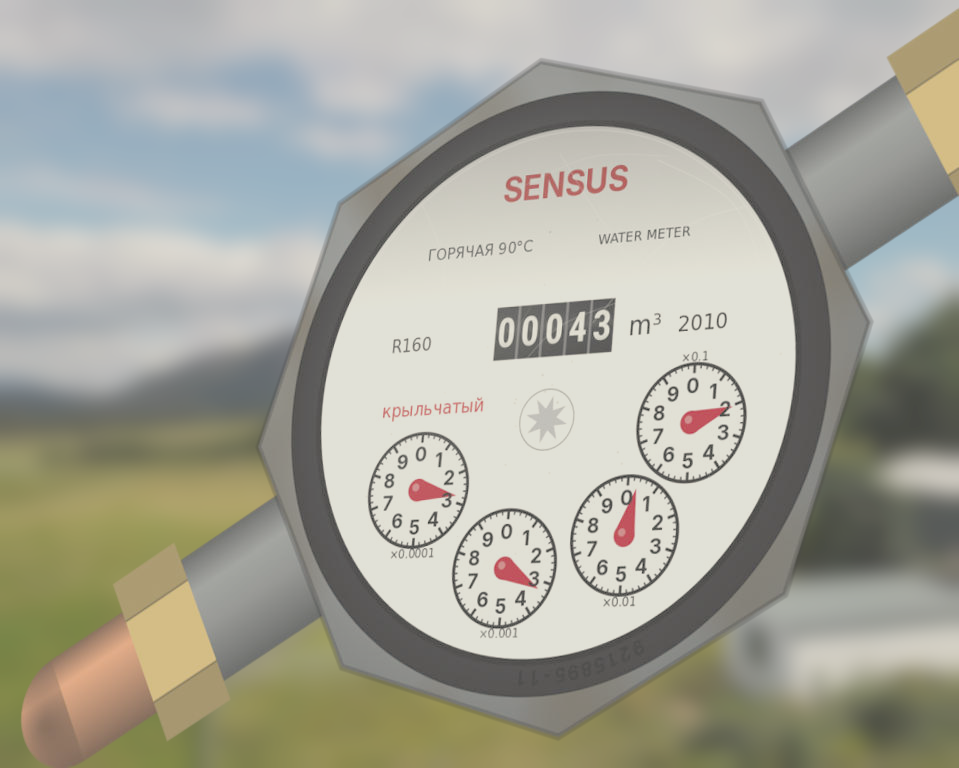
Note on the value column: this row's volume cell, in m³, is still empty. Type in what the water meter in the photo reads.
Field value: 43.2032 m³
